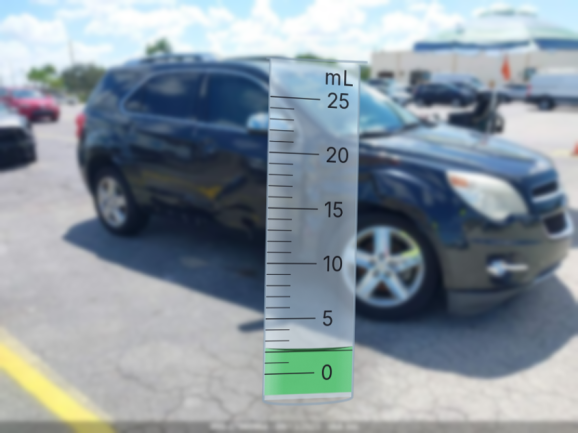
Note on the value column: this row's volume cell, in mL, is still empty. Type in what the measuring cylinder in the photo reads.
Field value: 2 mL
